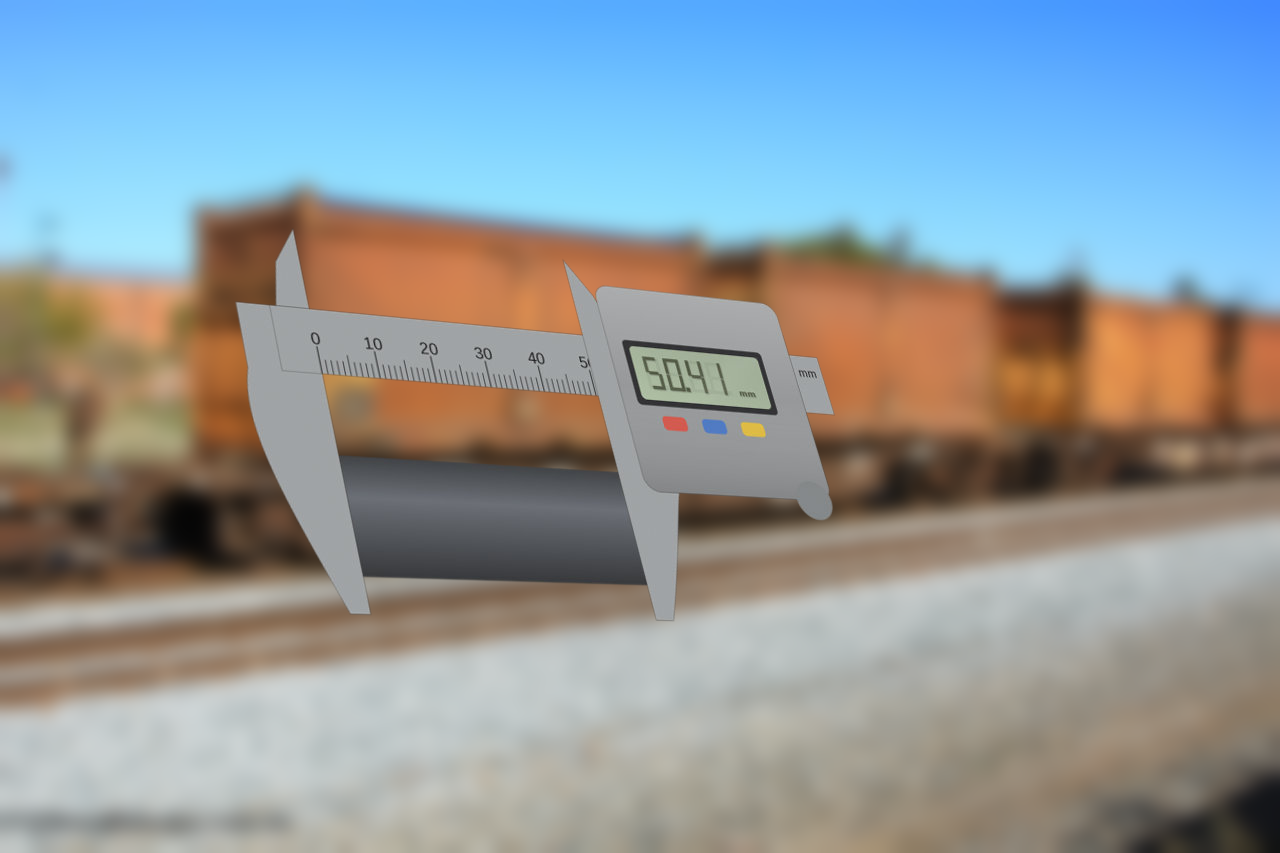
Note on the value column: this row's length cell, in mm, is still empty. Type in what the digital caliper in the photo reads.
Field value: 50.41 mm
